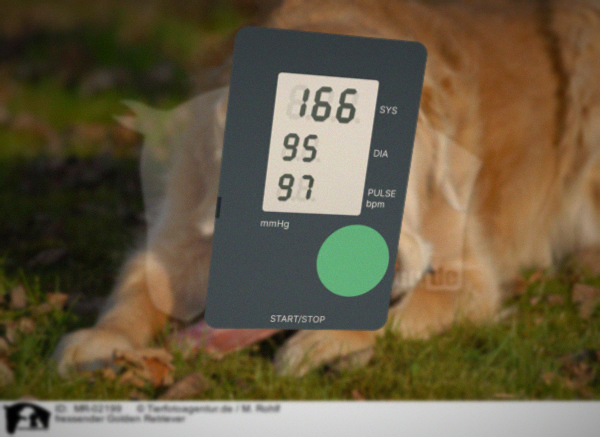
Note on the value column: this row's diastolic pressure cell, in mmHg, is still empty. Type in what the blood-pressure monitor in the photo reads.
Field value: 95 mmHg
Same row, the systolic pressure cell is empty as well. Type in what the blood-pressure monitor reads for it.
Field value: 166 mmHg
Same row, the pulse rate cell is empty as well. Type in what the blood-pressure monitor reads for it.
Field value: 97 bpm
